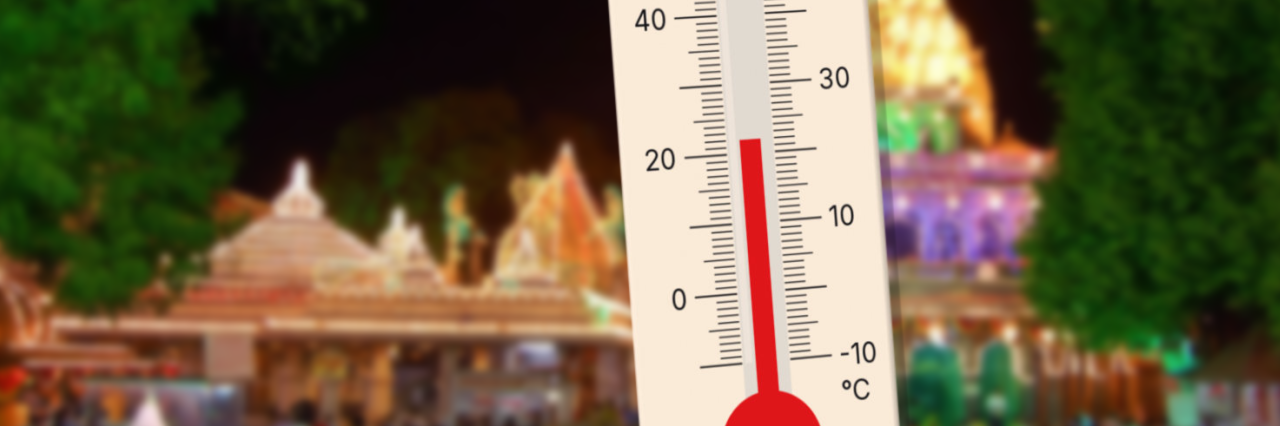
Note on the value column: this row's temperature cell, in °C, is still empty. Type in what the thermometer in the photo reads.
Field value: 22 °C
